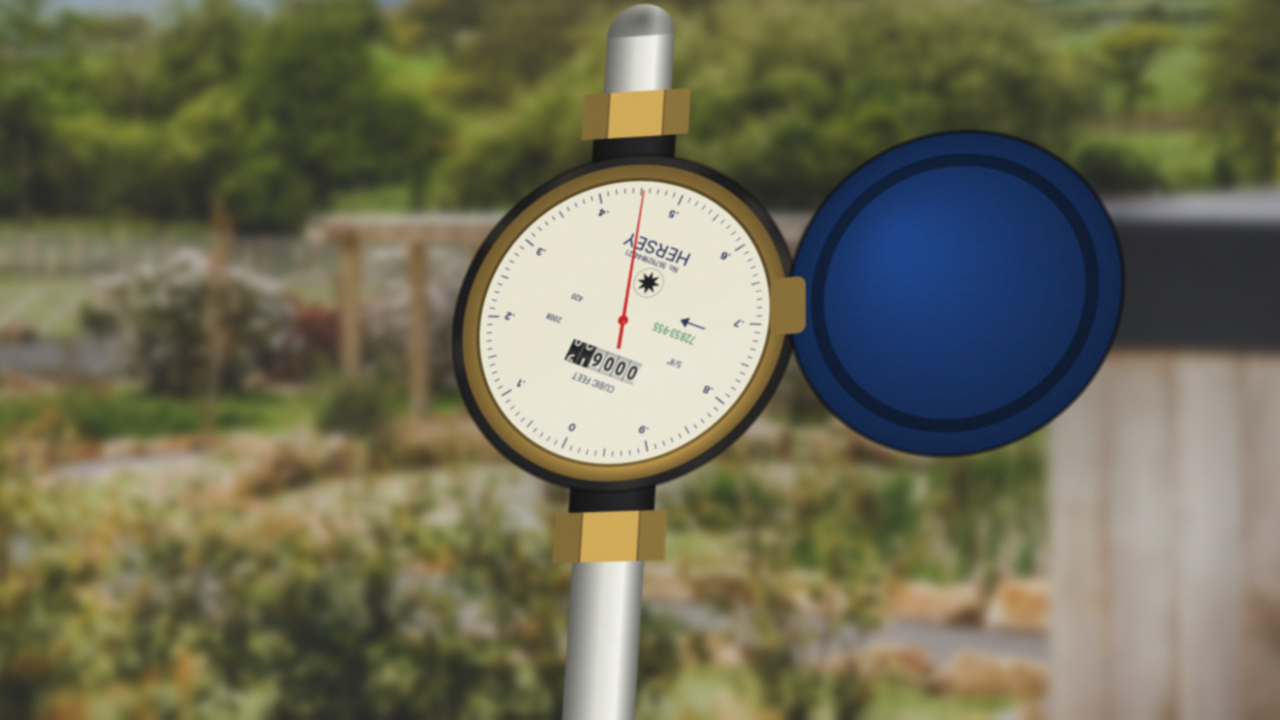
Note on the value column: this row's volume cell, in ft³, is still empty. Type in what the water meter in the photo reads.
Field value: 619.45 ft³
